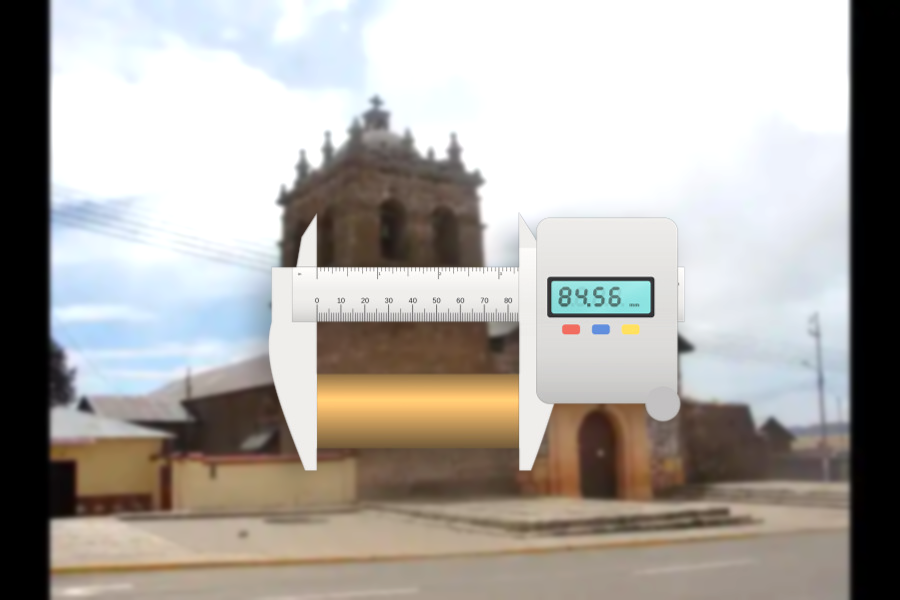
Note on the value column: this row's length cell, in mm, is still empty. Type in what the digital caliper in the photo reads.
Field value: 84.56 mm
